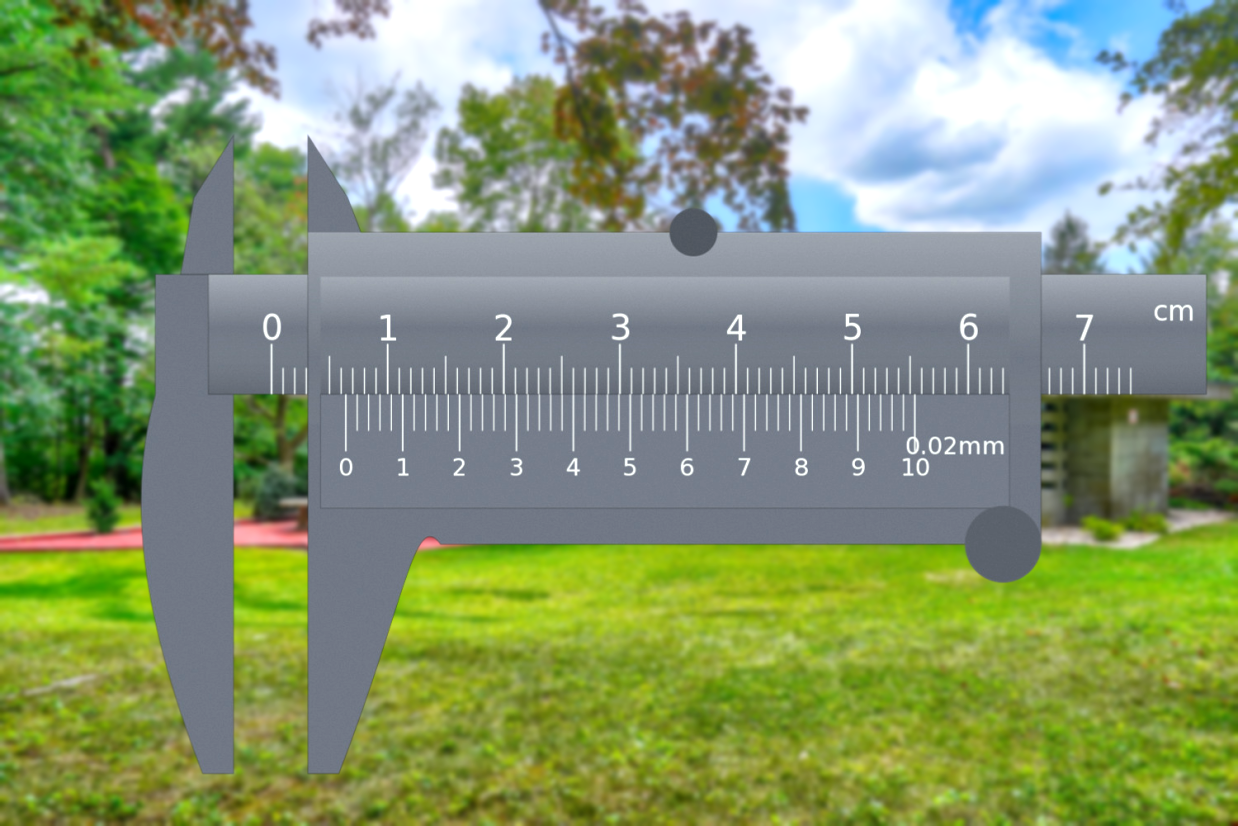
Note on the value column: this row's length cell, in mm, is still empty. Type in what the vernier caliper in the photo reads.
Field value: 6.4 mm
